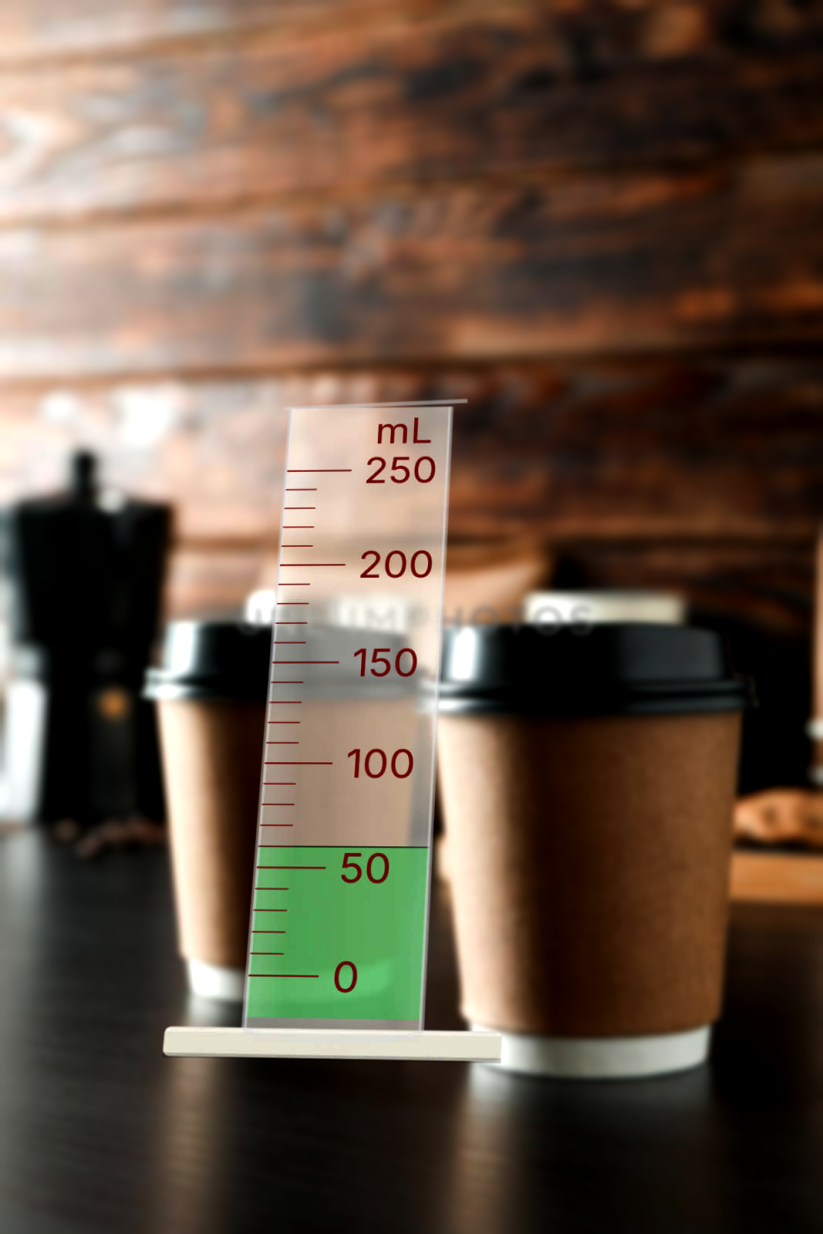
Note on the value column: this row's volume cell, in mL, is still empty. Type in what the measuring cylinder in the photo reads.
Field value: 60 mL
